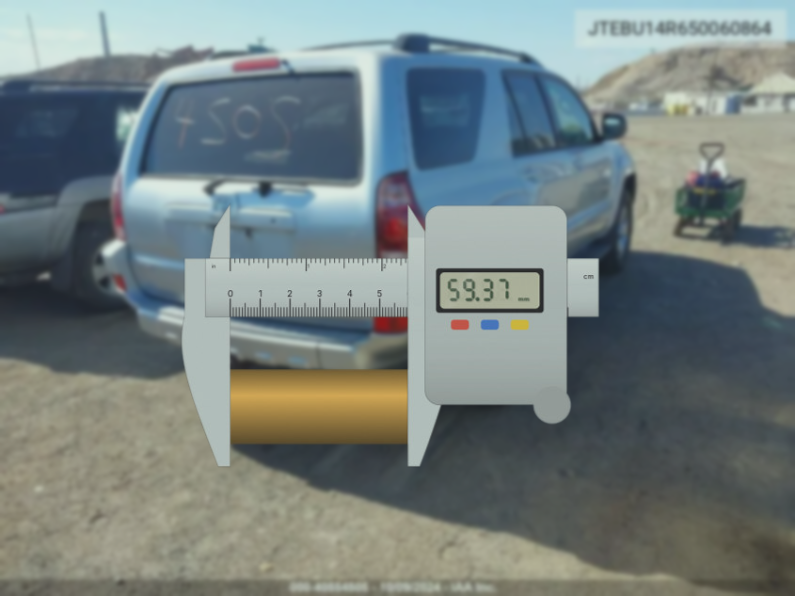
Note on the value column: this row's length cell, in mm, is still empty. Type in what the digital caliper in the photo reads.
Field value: 59.37 mm
